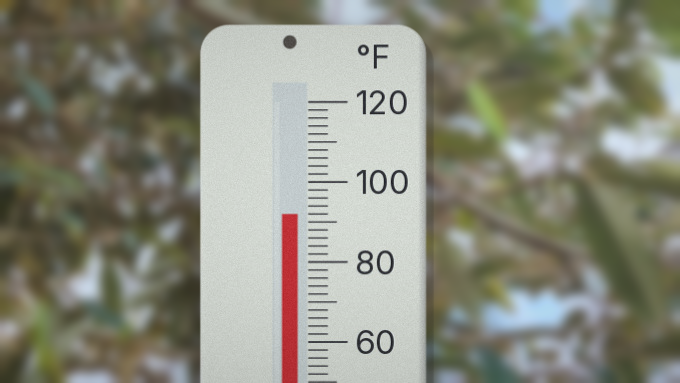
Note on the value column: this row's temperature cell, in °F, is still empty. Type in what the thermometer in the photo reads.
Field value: 92 °F
